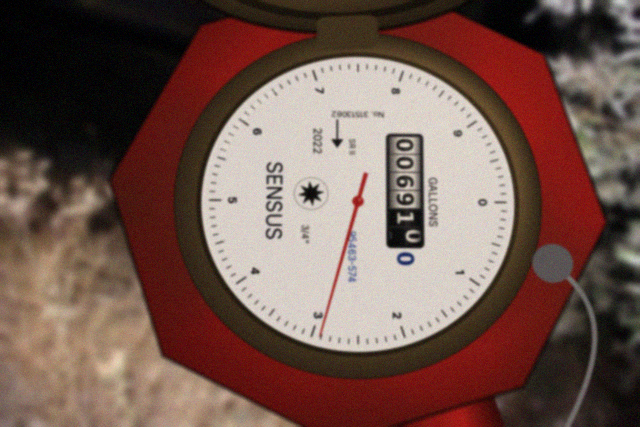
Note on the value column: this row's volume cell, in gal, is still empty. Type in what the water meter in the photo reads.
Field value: 69102.9 gal
